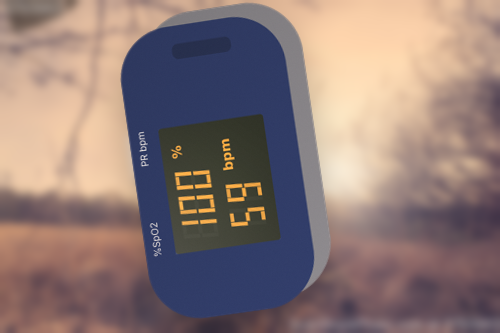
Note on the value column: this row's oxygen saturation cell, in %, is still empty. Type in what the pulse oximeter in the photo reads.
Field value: 100 %
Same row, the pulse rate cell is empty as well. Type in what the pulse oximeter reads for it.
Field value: 59 bpm
